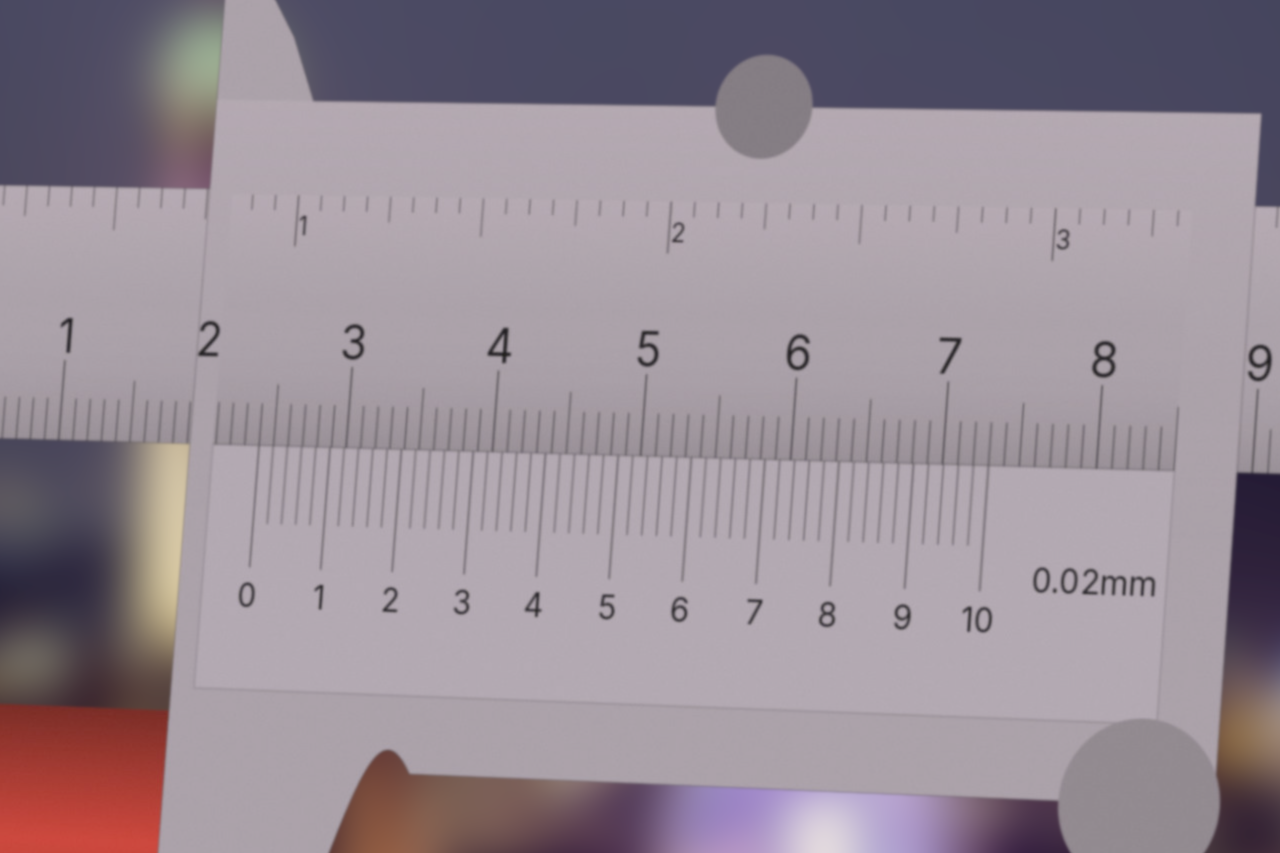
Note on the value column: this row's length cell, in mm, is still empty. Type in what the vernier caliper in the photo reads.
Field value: 24.0 mm
